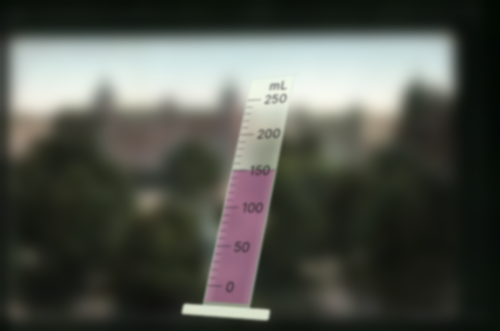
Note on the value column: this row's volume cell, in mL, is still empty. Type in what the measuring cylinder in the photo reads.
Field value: 150 mL
